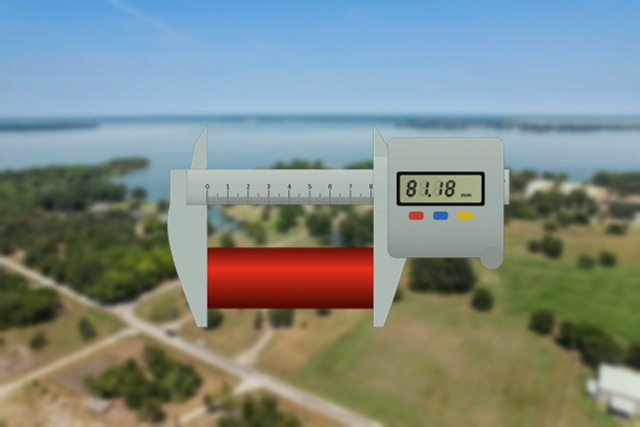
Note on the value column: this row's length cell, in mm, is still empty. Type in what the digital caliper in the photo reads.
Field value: 81.18 mm
